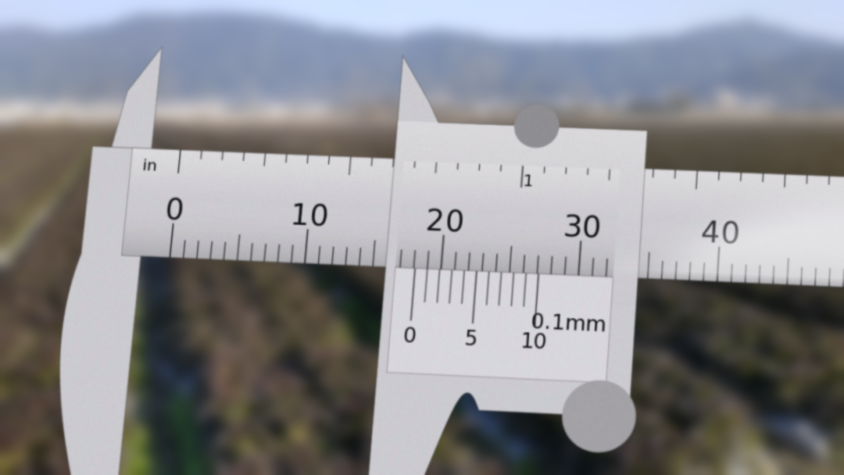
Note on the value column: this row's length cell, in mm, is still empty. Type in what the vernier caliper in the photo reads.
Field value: 18.1 mm
